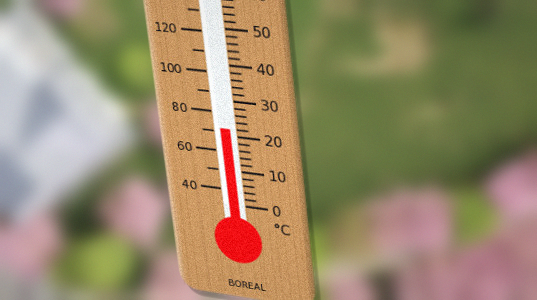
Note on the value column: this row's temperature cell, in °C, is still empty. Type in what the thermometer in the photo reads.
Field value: 22 °C
